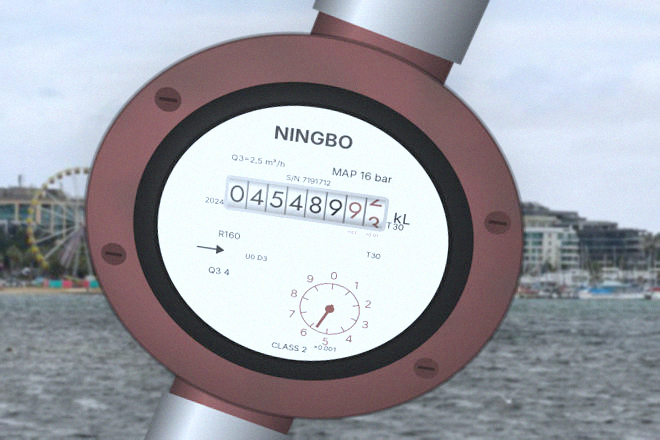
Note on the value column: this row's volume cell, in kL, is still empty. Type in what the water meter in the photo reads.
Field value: 45489.925 kL
